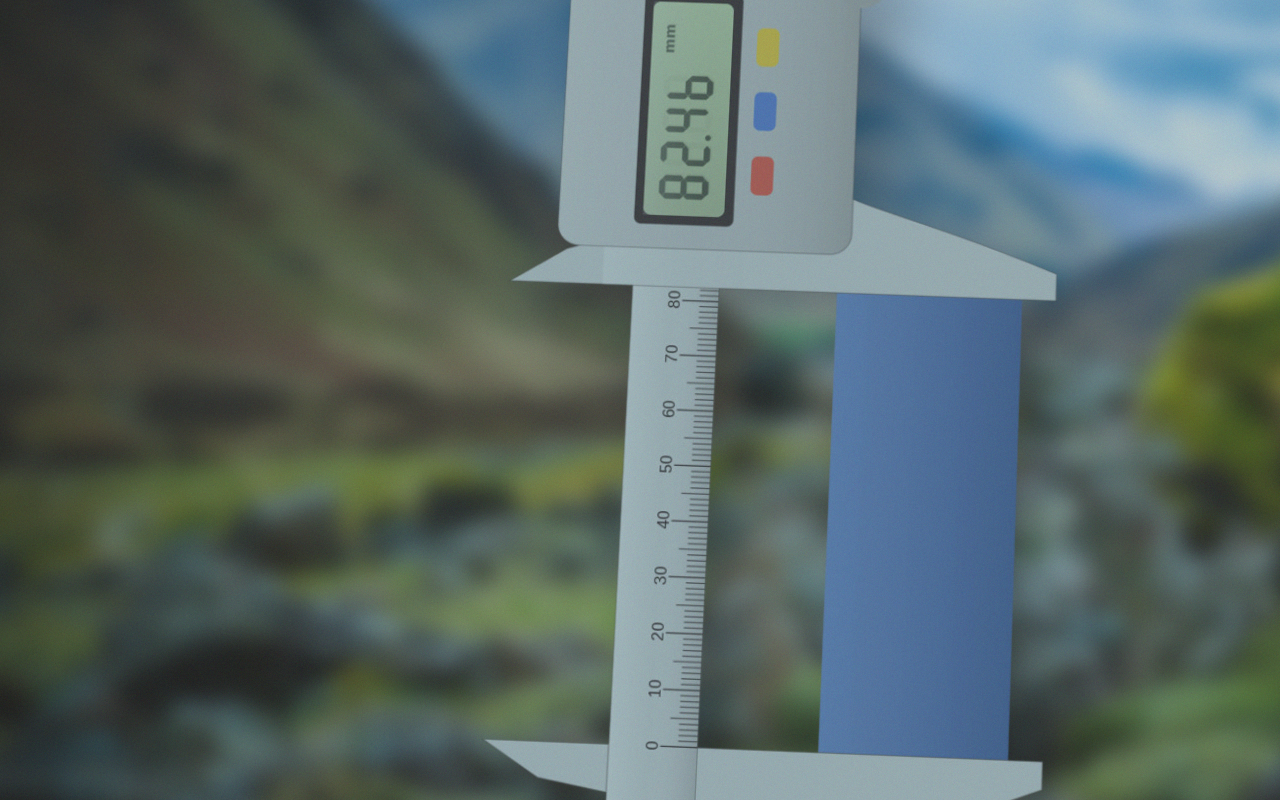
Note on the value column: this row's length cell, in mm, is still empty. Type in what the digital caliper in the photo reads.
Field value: 82.46 mm
